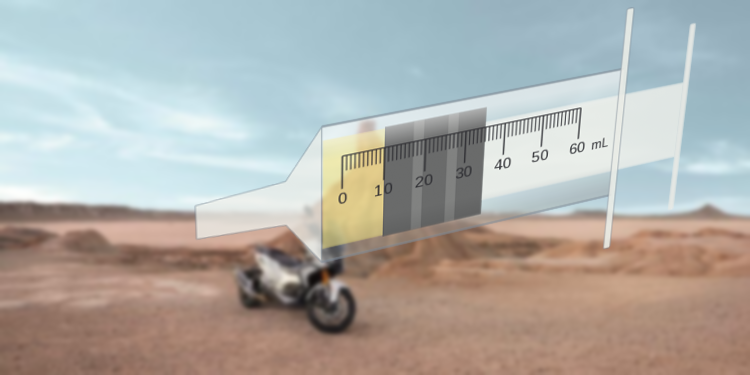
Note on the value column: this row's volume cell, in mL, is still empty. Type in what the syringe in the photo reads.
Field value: 10 mL
